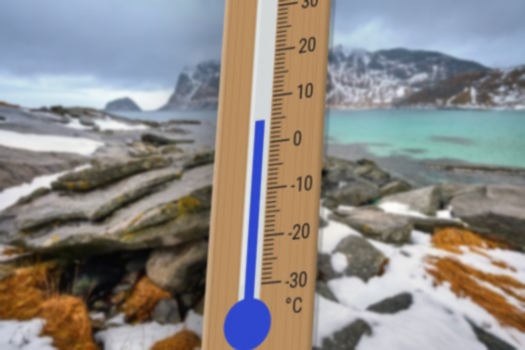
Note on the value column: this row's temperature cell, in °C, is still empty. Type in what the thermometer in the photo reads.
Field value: 5 °C
